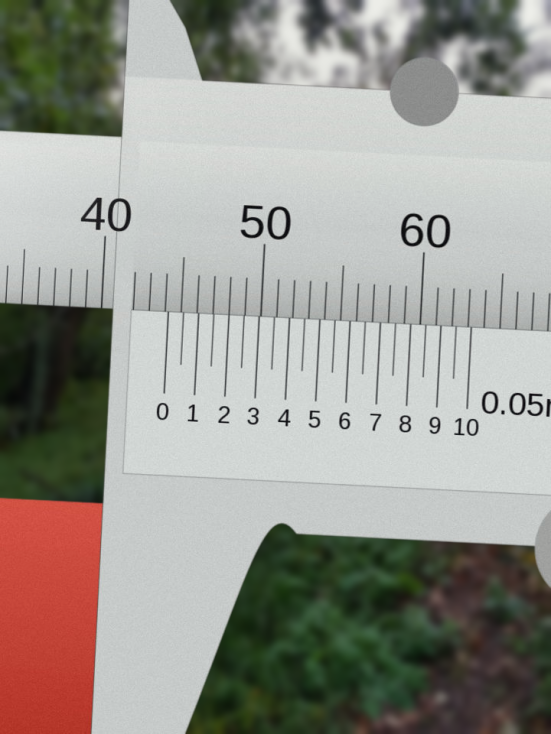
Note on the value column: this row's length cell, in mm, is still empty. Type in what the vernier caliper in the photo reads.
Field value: 44.2 mm
